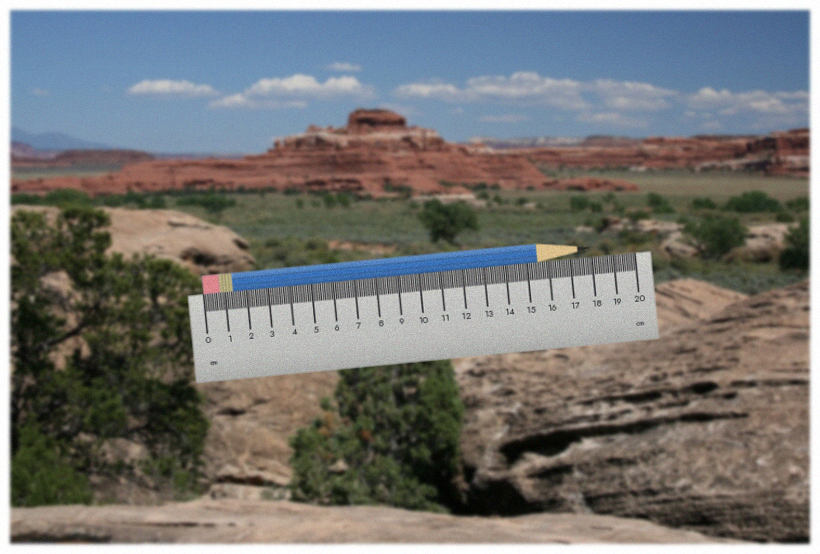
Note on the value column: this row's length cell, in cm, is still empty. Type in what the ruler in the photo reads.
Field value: 18 cm
